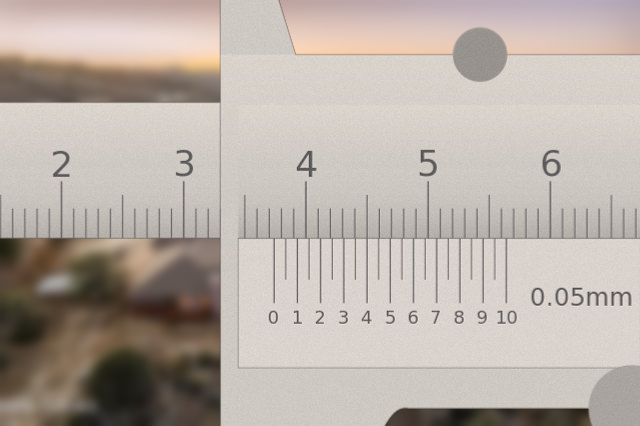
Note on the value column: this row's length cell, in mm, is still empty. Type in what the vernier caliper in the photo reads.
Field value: 37.4 mm
